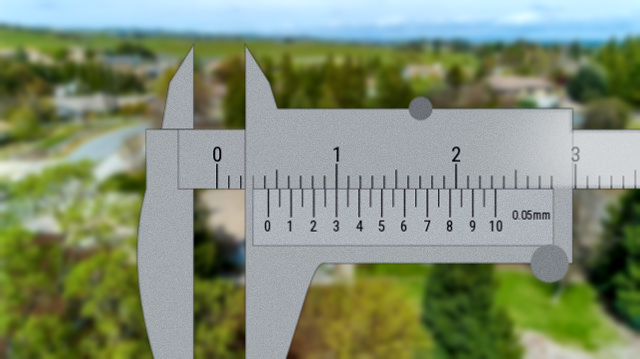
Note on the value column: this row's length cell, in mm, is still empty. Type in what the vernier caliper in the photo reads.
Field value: 4.3 mm
